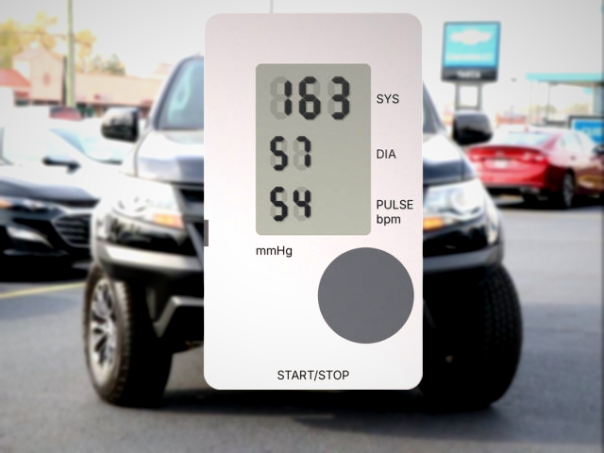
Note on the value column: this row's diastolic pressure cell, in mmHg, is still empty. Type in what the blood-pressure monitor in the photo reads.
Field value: 57 mmHg
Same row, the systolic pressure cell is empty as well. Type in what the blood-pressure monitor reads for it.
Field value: 163 mmHg
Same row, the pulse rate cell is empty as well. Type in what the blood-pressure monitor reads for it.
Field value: 54 bpm
